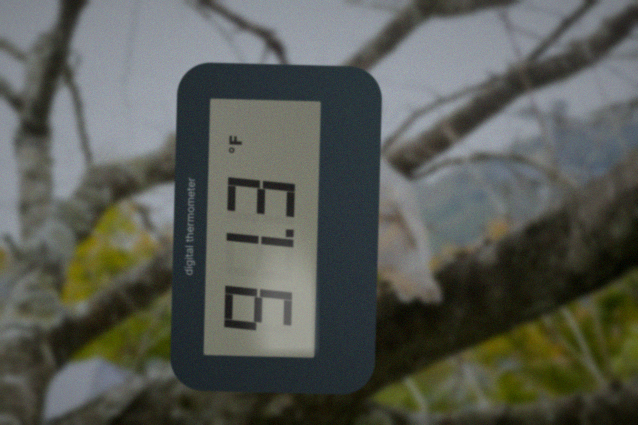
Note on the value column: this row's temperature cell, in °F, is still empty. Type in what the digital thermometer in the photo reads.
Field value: 91.3 °F
